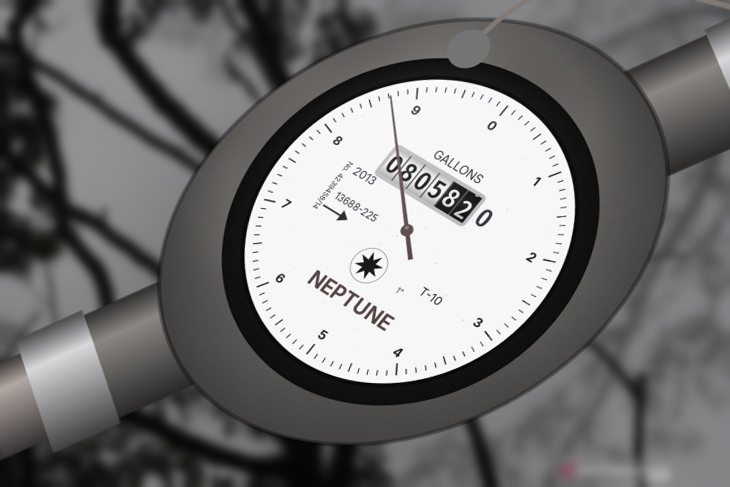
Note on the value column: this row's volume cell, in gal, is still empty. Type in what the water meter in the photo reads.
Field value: 805818.7 gal
